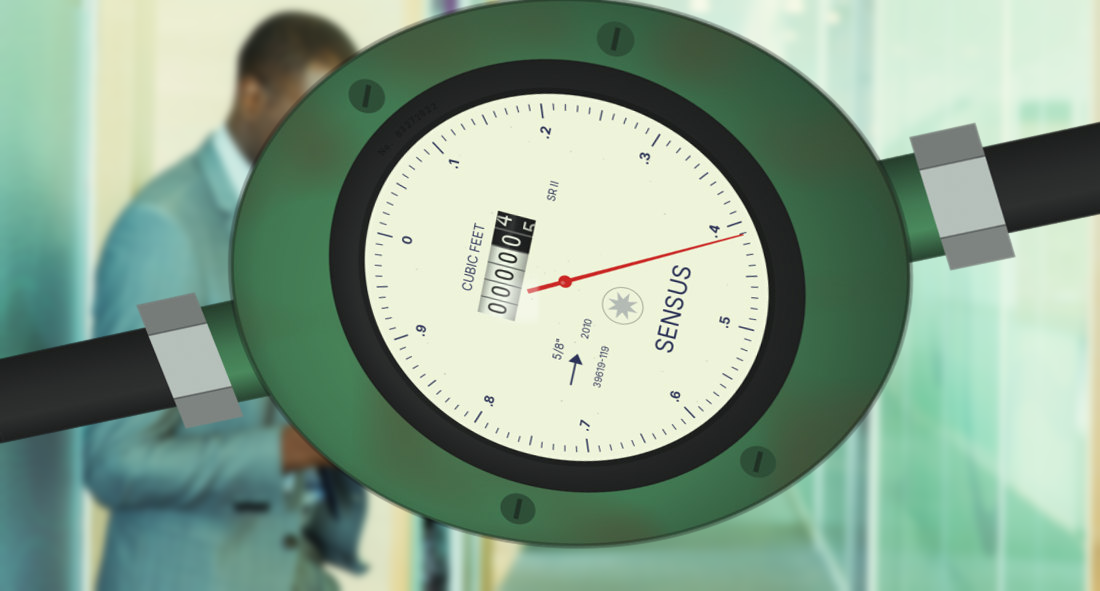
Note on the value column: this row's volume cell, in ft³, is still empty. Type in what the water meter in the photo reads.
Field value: 4.41 ft³
